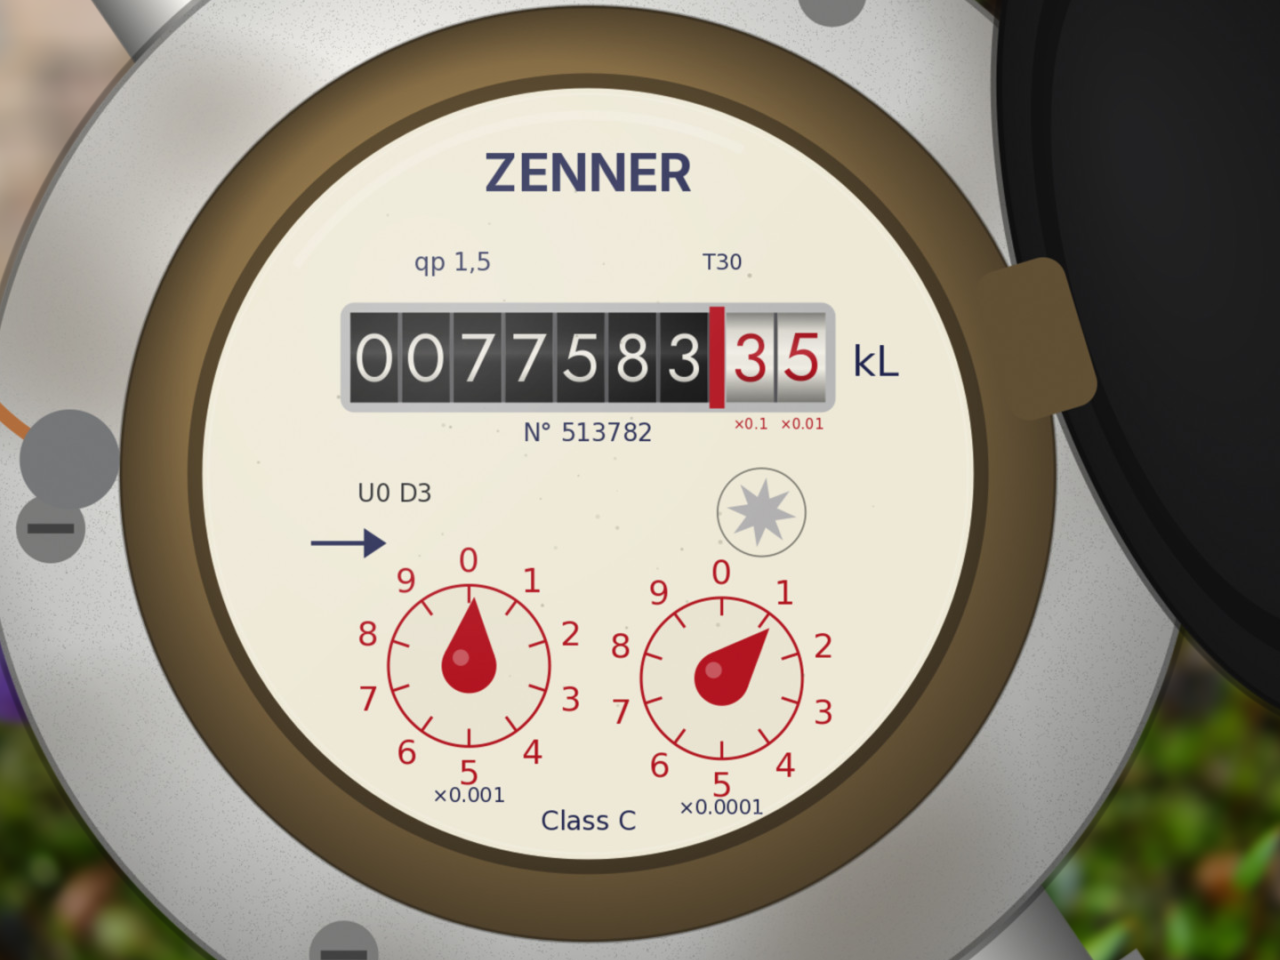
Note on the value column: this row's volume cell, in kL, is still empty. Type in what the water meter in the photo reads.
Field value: 77583.3501 kL
